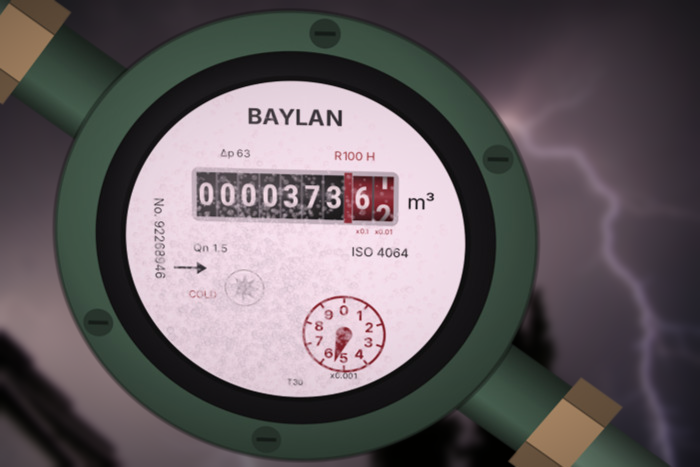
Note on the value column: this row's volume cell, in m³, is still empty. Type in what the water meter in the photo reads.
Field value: 373.615 m³
